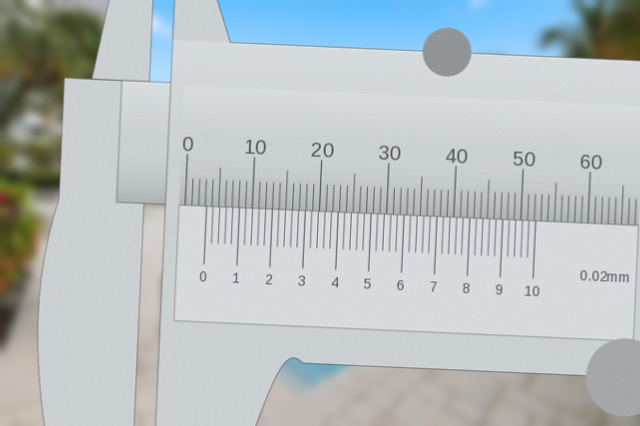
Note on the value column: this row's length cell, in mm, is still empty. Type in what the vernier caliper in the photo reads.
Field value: 3.2 mm
